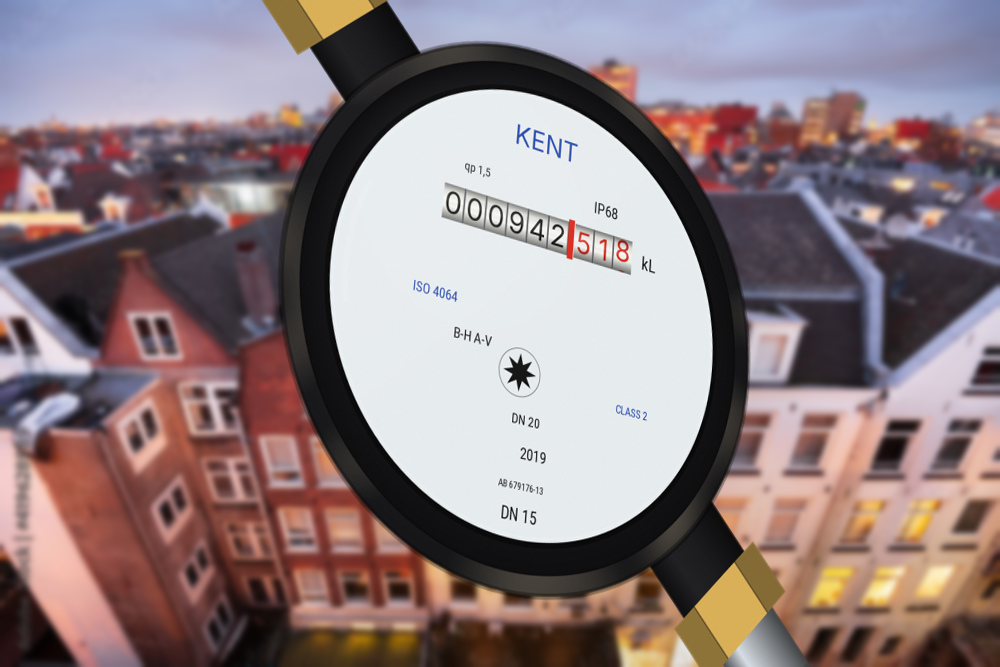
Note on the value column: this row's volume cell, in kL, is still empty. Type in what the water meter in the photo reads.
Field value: 942.518 kL
